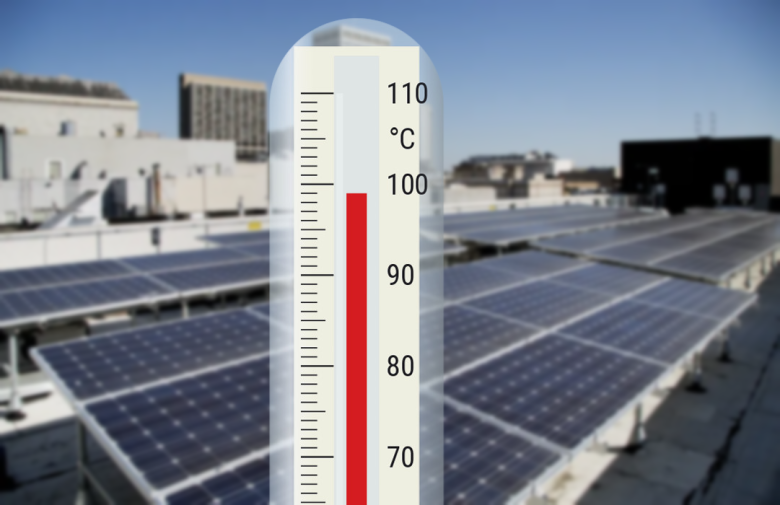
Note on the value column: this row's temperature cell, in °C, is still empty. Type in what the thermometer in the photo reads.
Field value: 99 °C
